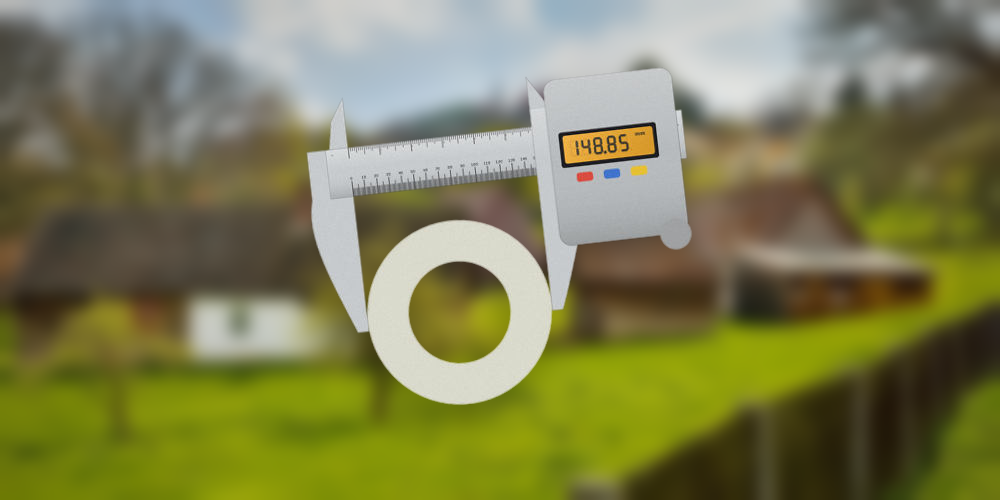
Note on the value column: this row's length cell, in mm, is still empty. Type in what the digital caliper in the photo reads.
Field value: 148.85 mm
